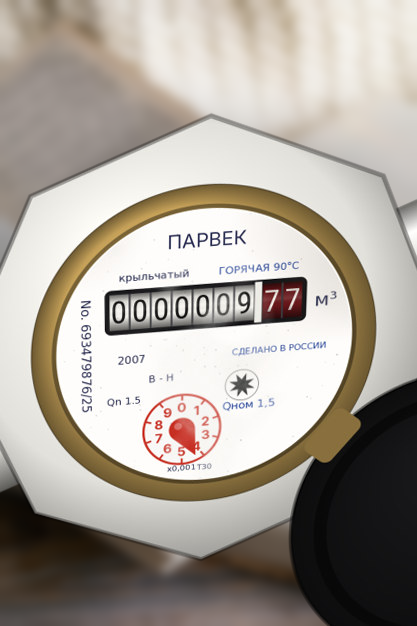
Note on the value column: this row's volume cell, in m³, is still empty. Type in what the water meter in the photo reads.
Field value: 9.774 m³
